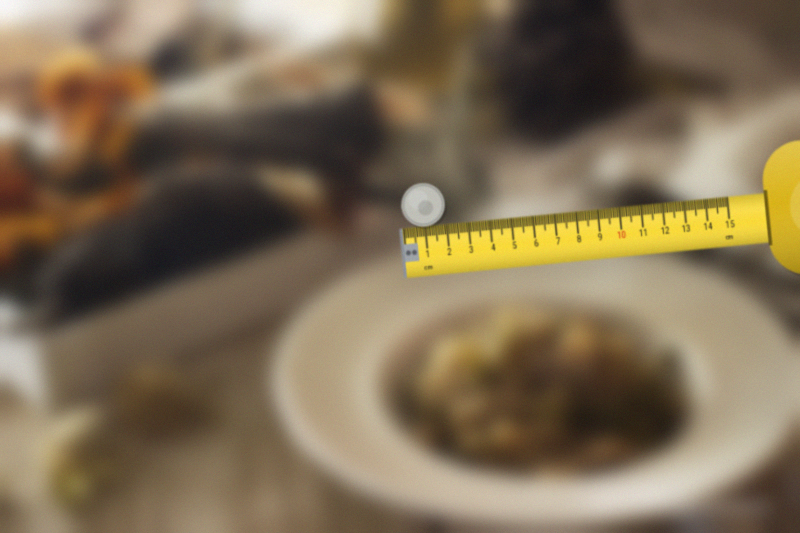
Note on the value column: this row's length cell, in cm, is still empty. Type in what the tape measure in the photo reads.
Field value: 2 cm
